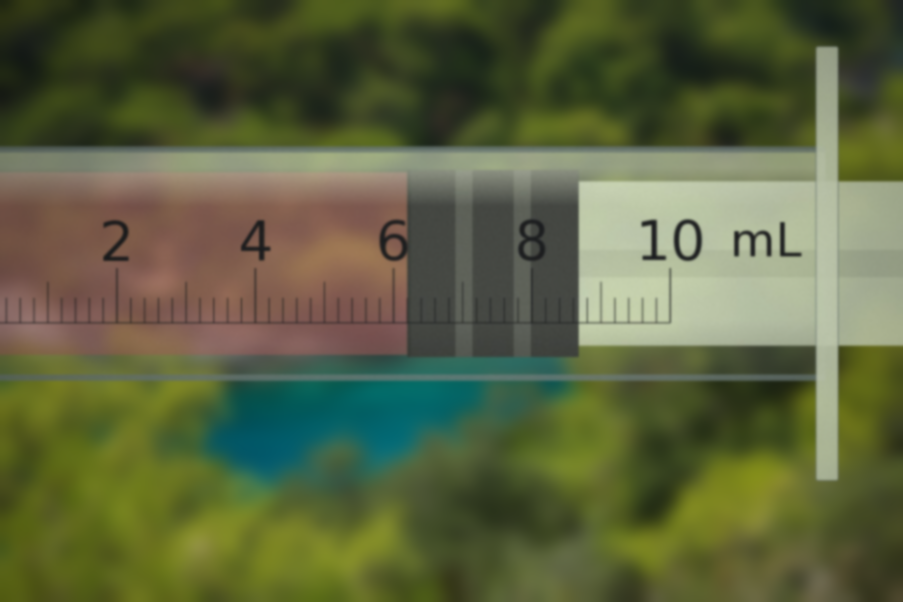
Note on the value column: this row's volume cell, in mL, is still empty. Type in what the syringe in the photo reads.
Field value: 6.2 mL
